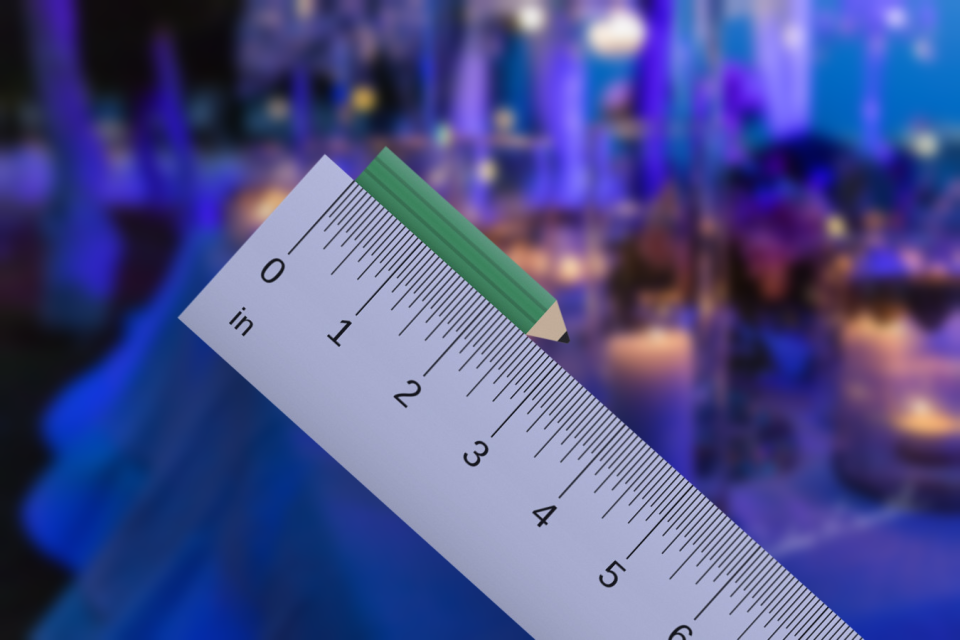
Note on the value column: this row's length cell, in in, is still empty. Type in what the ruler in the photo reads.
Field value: 2.9375 in
